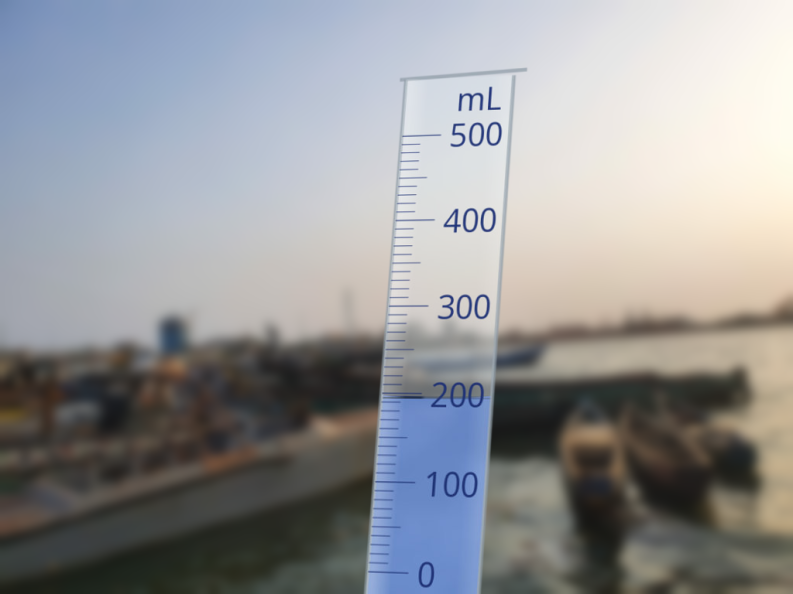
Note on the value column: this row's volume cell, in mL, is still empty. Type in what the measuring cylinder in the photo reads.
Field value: 195 mL
